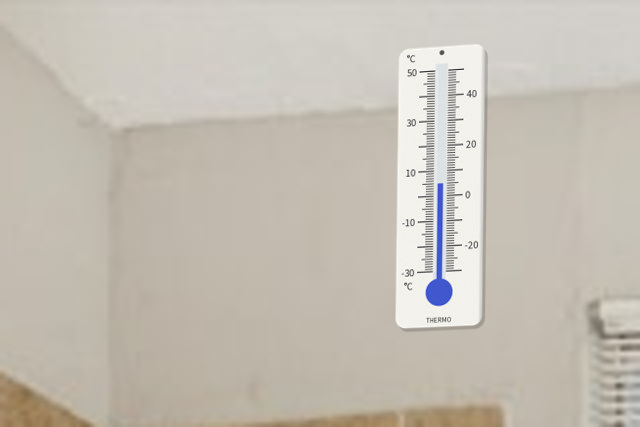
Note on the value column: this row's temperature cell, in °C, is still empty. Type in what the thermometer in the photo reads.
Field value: 5 °C
